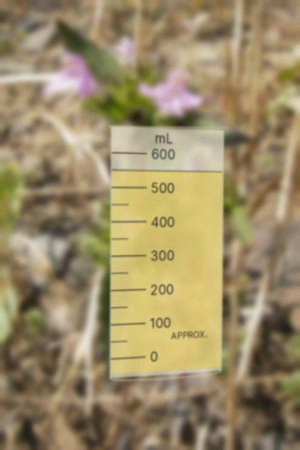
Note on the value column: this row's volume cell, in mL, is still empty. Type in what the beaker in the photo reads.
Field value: 550 mL
